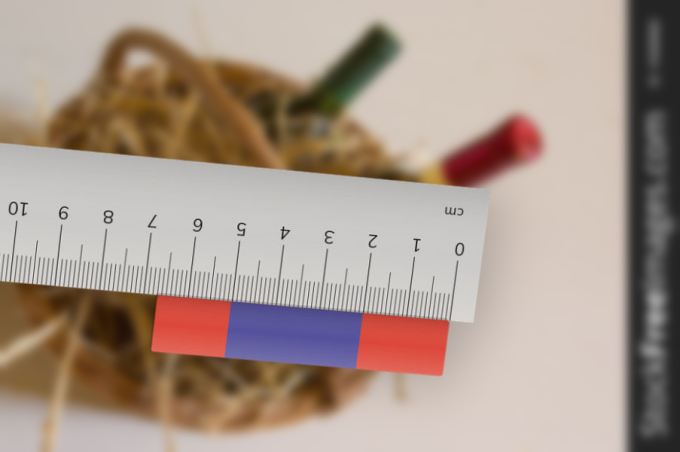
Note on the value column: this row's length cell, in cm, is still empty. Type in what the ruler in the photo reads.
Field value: 6.7 cm
